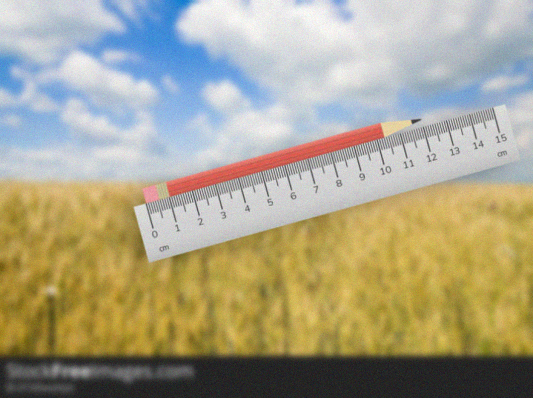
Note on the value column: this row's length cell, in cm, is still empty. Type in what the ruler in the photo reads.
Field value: 12 cm
